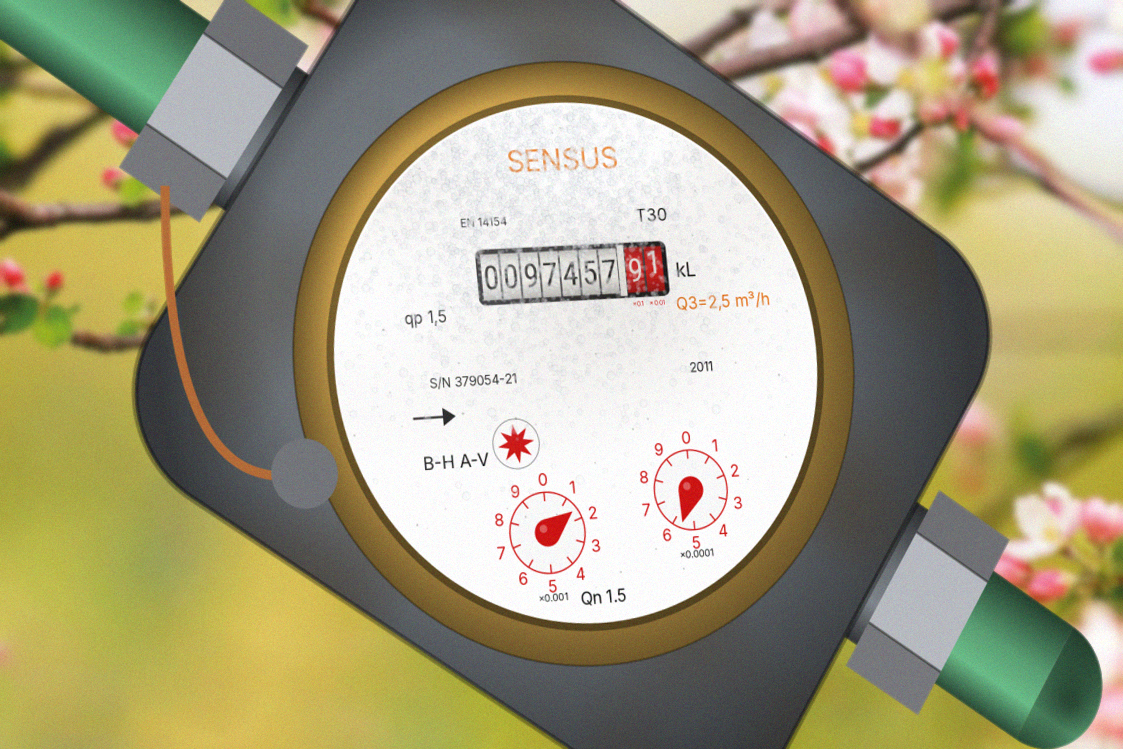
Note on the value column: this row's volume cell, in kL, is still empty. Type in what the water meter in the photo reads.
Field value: 97457.9115 kL
